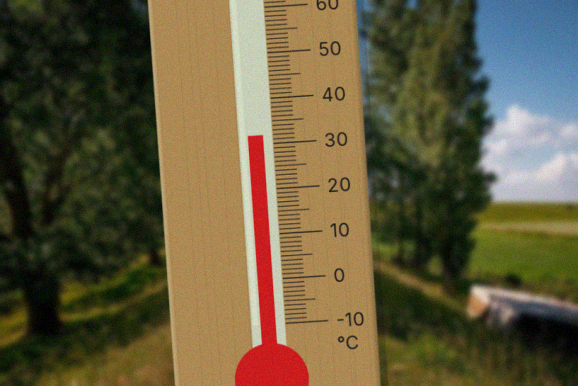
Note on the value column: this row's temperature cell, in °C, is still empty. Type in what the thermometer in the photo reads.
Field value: 32 °C
